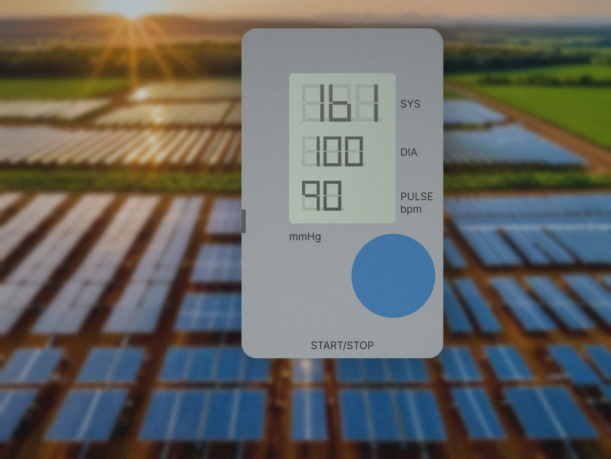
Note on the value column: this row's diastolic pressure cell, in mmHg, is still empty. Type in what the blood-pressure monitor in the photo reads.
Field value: 100 mmHg
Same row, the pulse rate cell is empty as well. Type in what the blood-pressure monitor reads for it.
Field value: 90 bpm
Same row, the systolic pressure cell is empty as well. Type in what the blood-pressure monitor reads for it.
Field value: 161 mmHg
